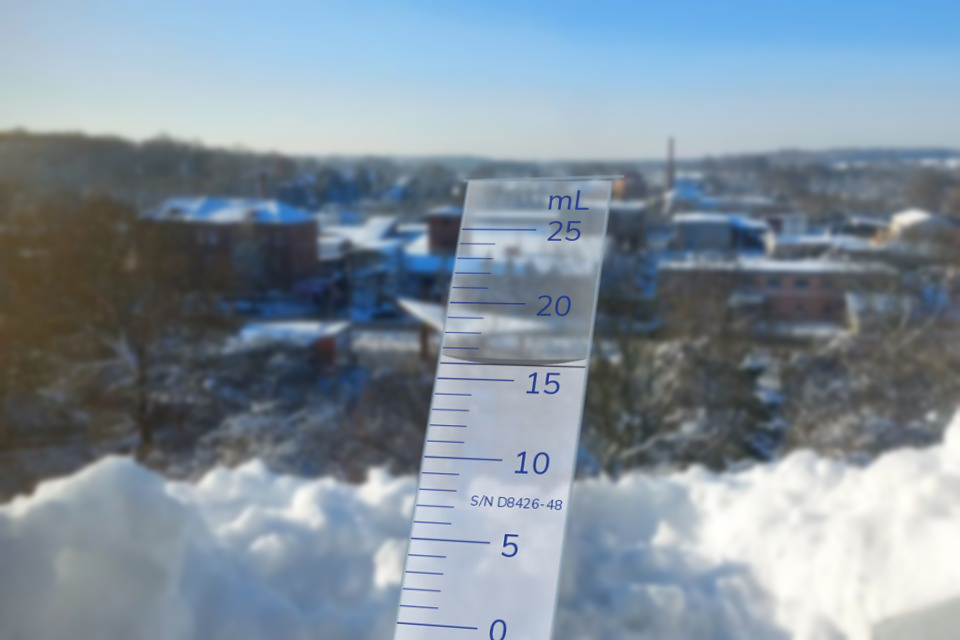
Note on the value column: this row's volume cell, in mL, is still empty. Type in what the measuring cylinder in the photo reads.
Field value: 16 mL
